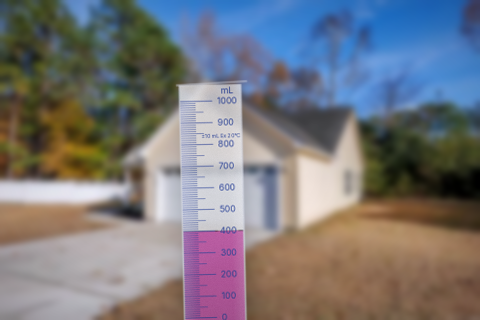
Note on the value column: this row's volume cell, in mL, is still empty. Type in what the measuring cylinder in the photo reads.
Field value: 400 mL
